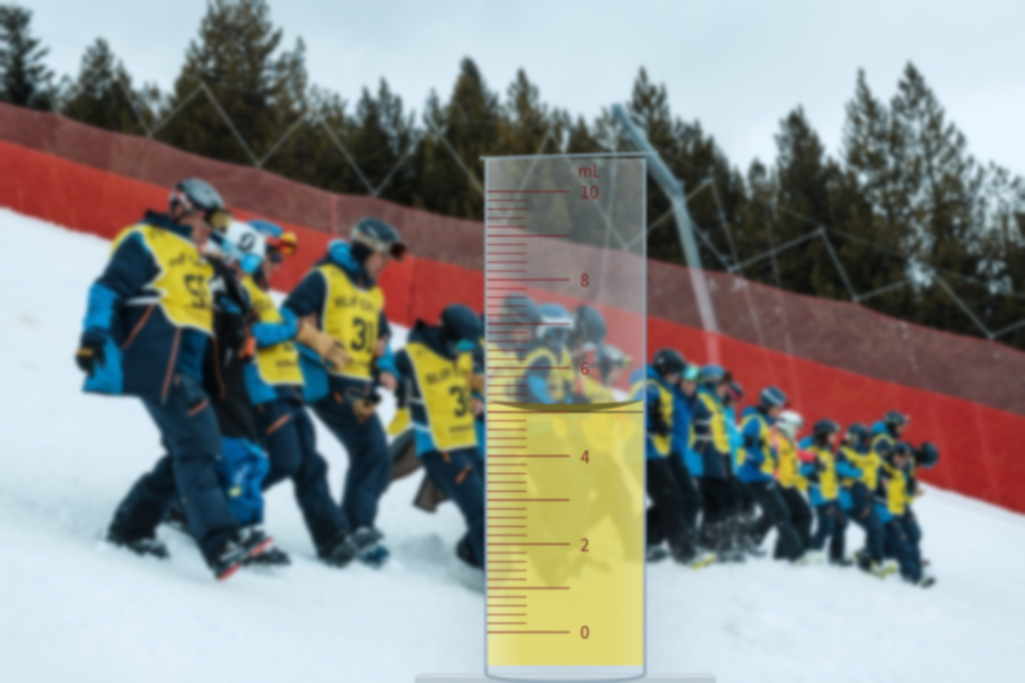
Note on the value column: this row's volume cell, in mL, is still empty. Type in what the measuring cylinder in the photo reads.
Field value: 5 mL
